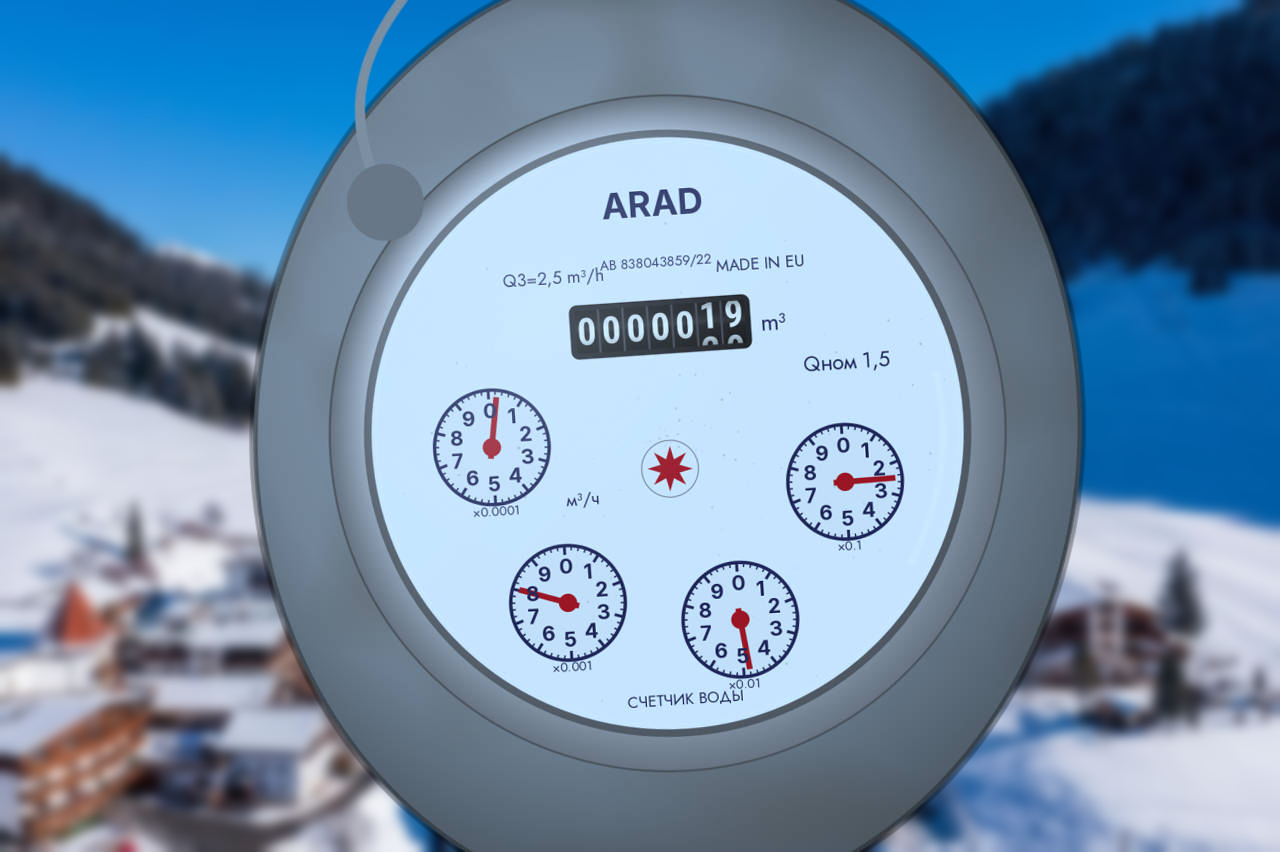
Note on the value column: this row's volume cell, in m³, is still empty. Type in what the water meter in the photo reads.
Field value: 19.2480 m³
